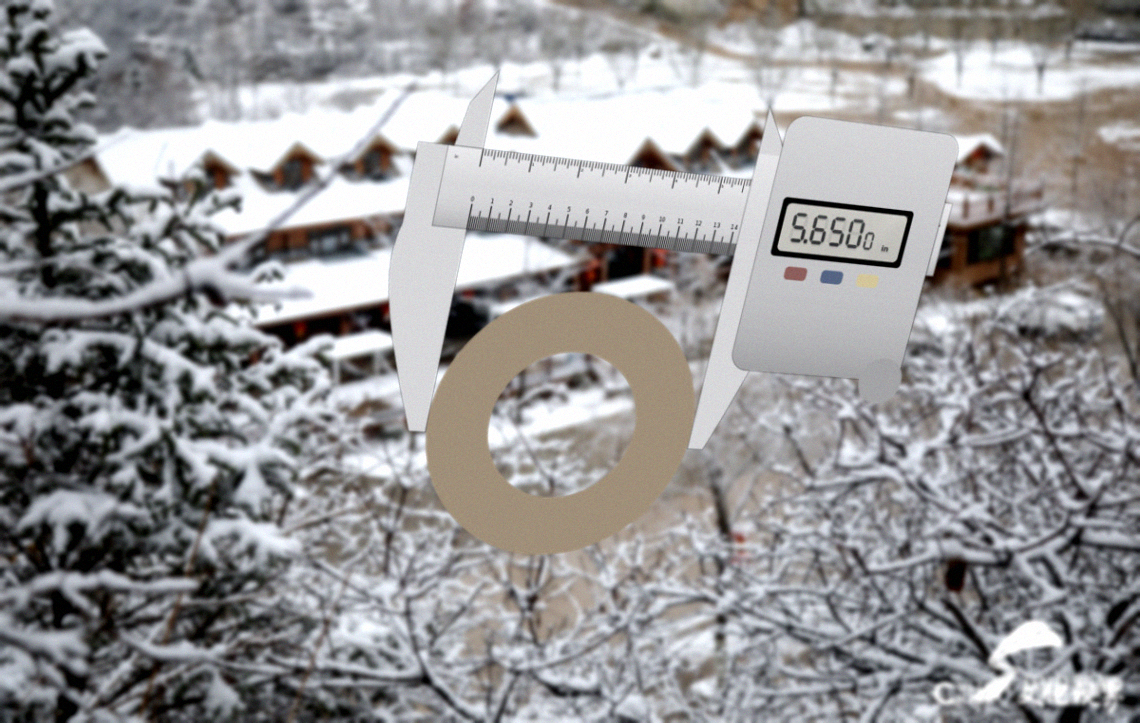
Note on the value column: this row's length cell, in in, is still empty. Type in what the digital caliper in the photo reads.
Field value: 5.6500 in
